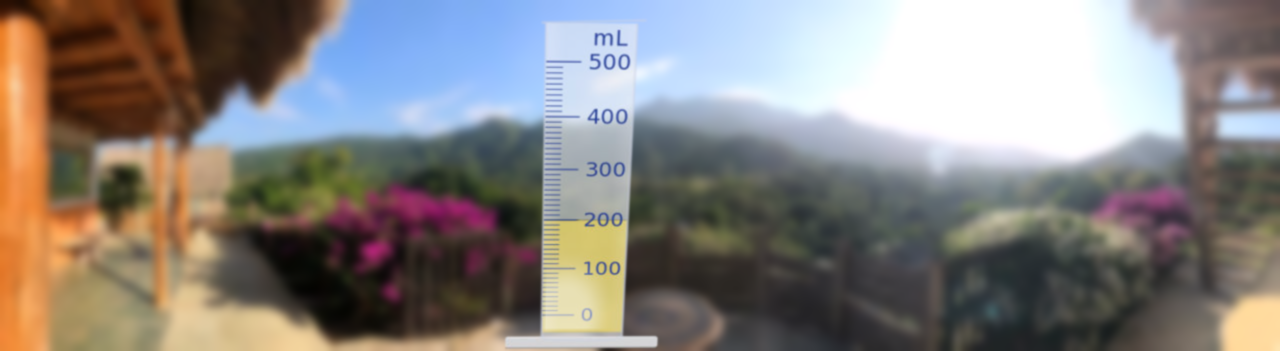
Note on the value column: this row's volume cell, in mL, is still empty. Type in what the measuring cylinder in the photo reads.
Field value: 200 mL
